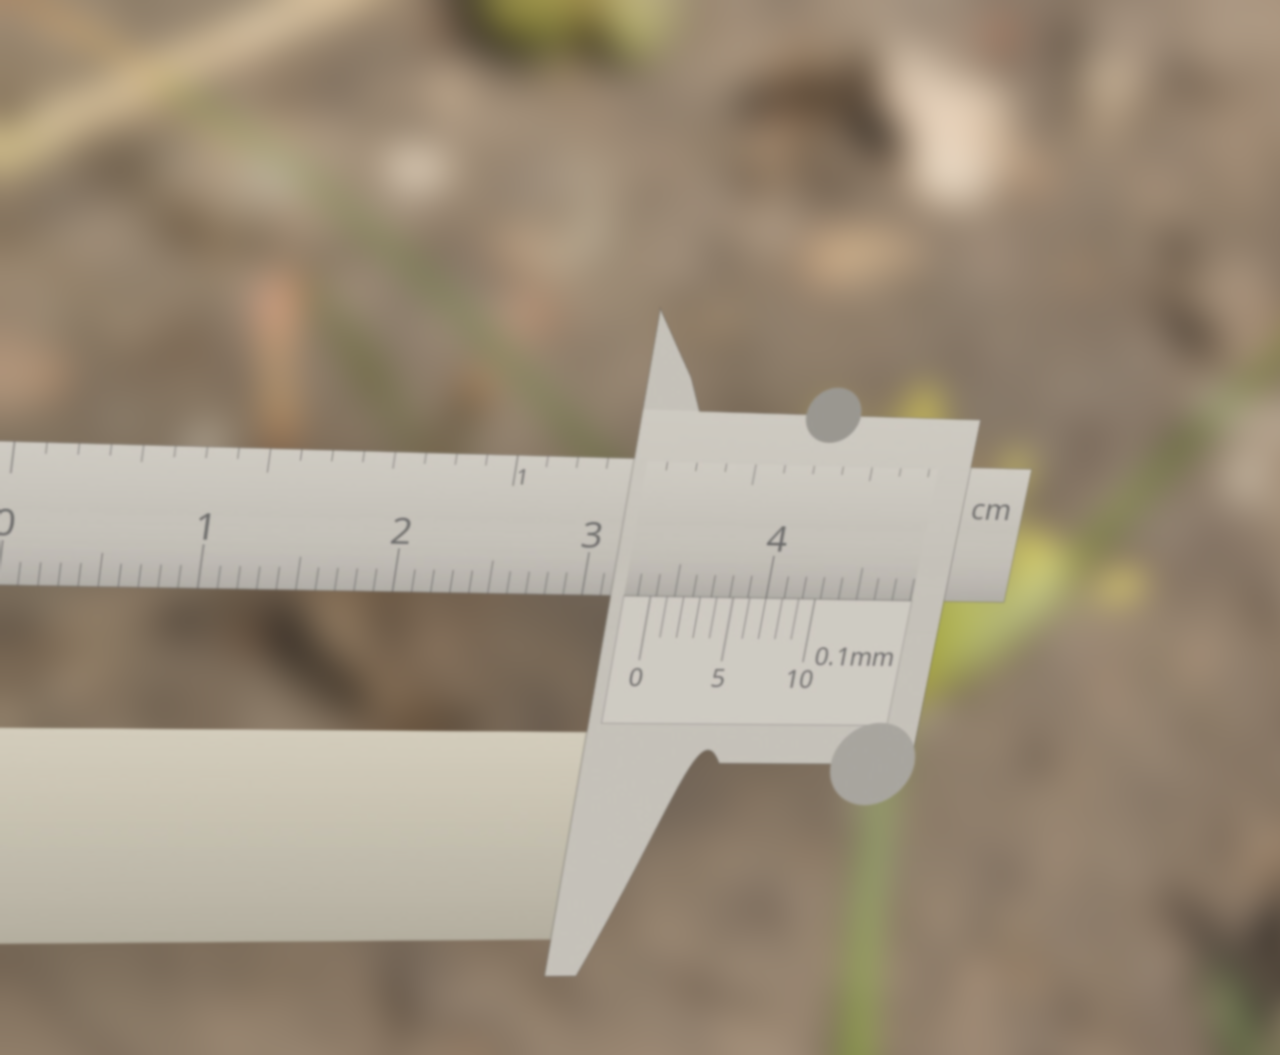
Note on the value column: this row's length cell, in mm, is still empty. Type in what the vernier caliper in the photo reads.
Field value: 33.7 mm
